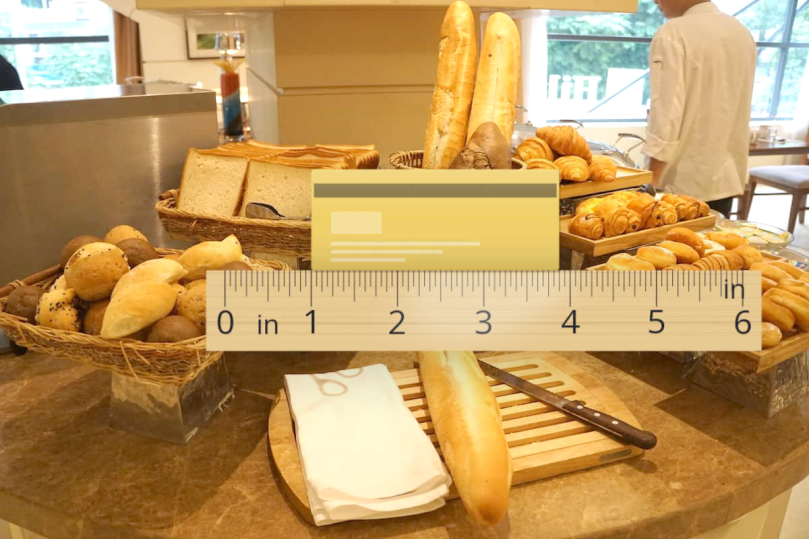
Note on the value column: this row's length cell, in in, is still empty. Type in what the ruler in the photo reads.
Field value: 2.875 in
